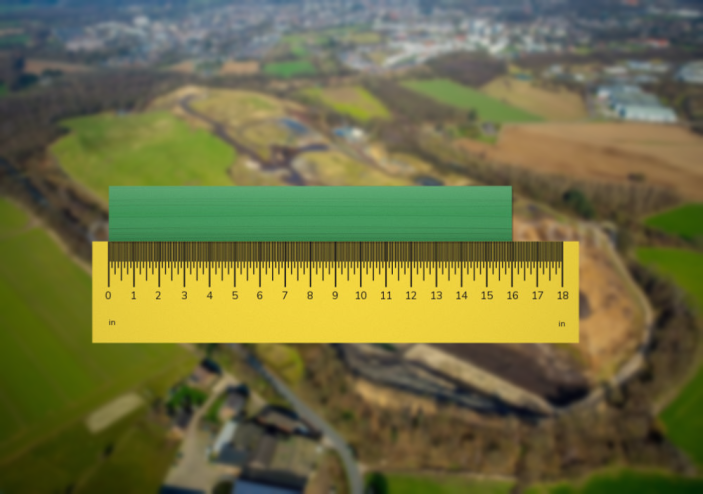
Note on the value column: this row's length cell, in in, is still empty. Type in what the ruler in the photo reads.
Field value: 16 in
